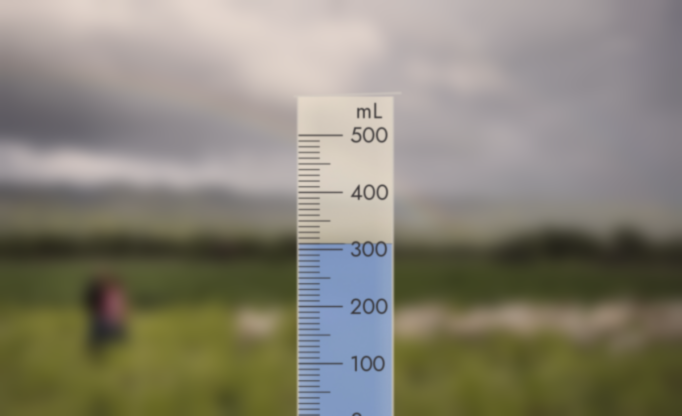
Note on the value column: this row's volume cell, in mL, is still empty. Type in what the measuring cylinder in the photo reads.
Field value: 310 mL
